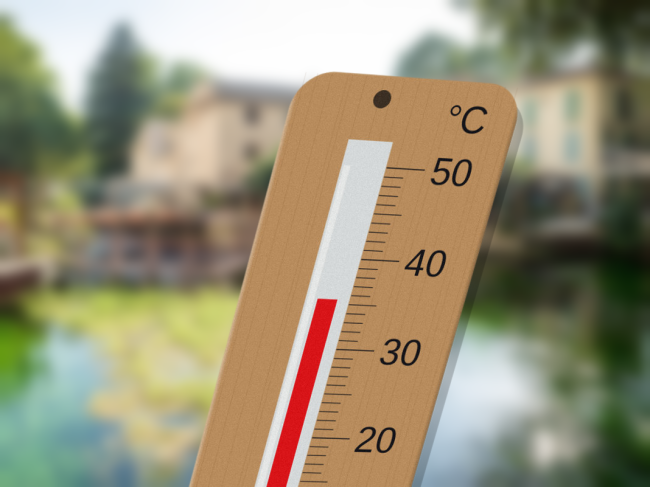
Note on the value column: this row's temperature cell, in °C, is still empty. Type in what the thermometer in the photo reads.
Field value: 35.5 °C
